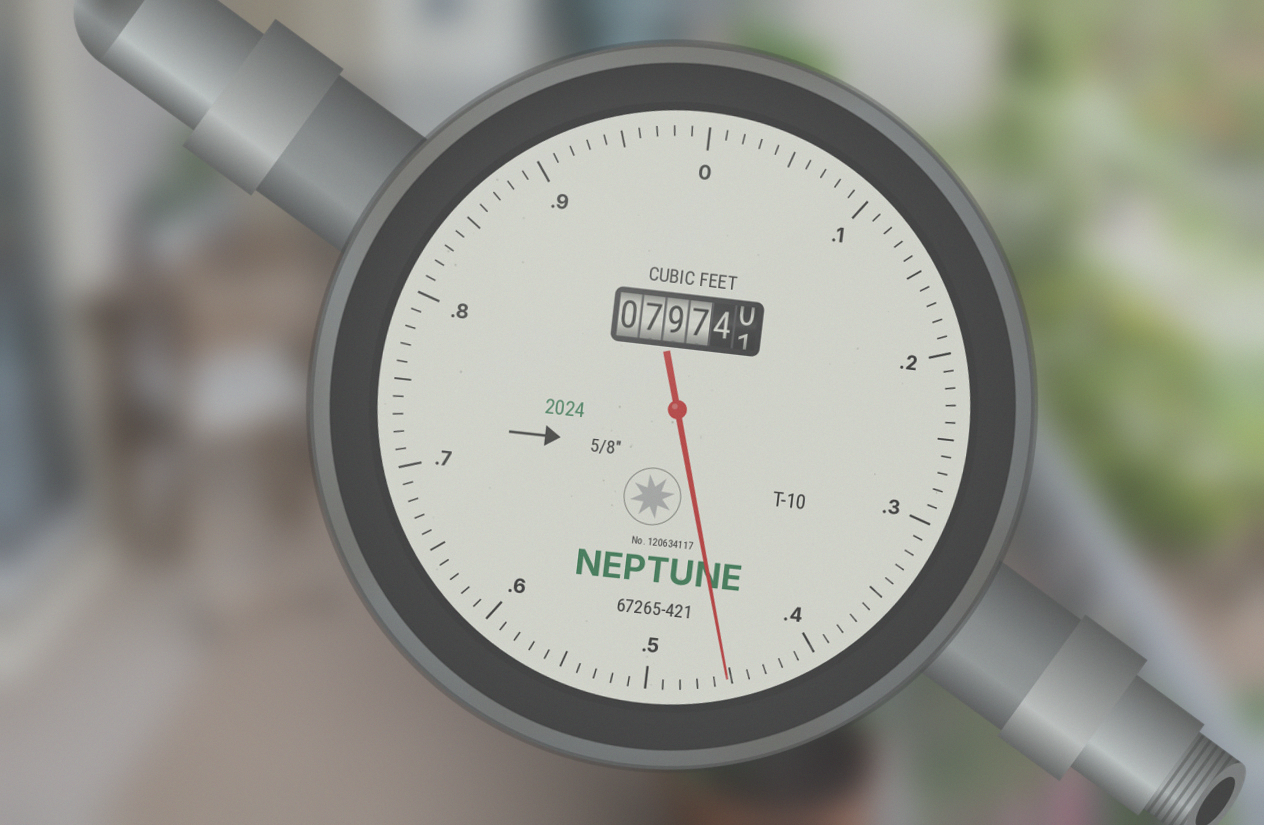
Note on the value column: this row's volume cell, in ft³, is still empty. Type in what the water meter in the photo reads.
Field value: 79740.45 ft³
